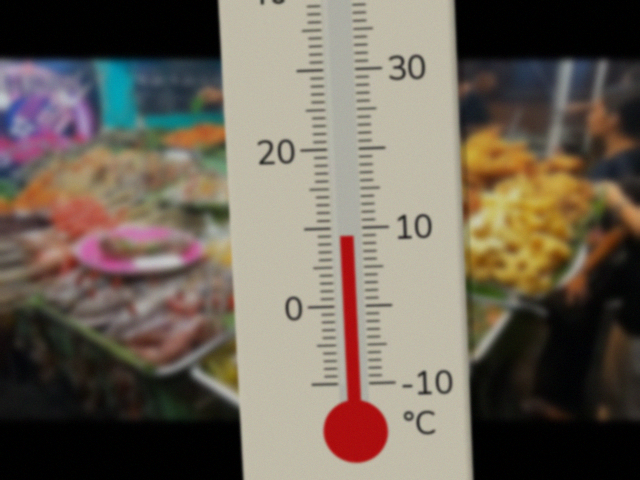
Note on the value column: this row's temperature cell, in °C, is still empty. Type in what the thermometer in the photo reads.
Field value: 9 °C
